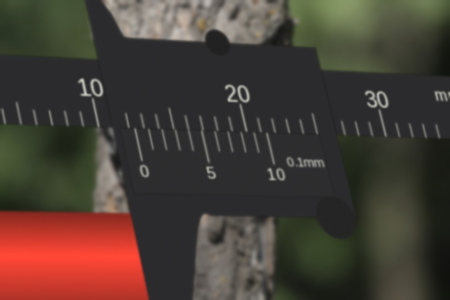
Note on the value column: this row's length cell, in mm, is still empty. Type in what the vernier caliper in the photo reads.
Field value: 12.4 mm
